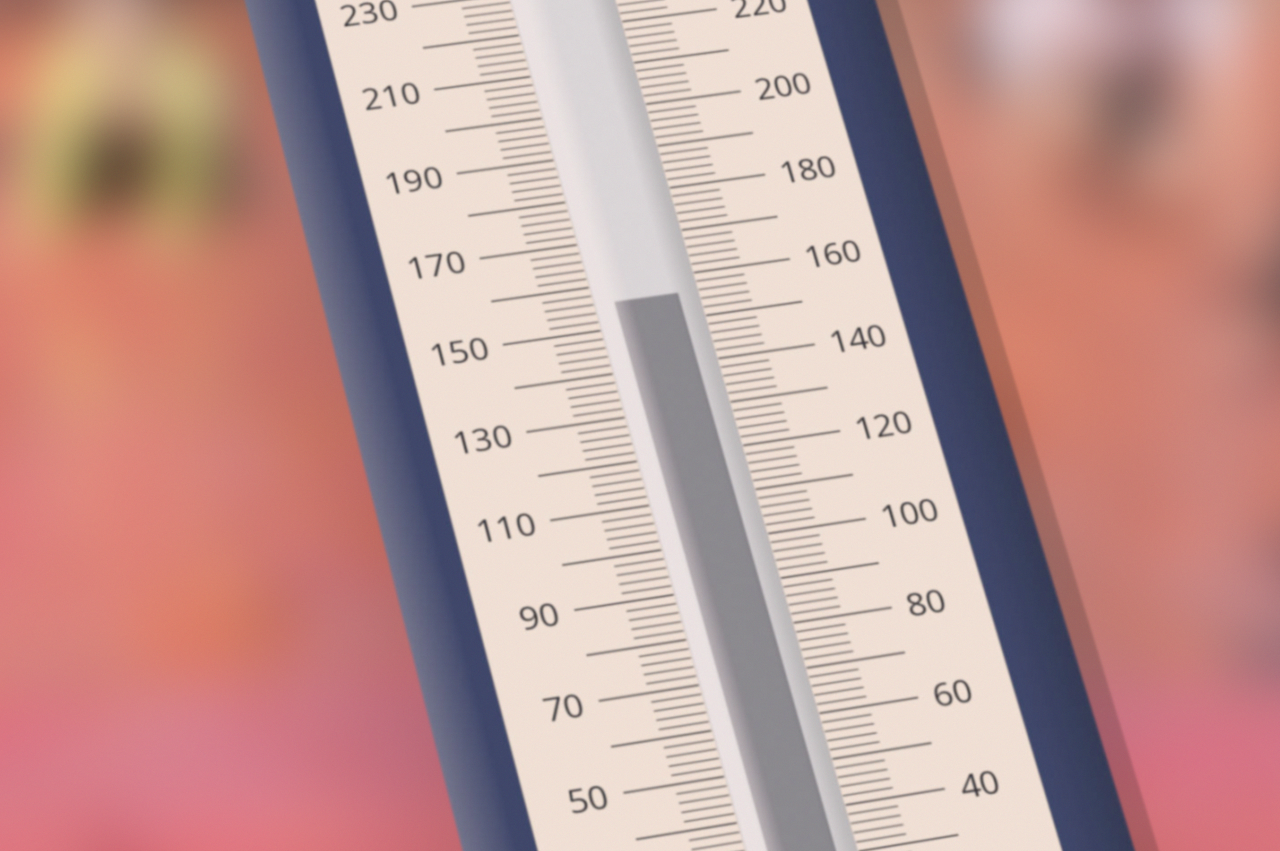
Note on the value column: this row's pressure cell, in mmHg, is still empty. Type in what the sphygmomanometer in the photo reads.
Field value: 156 mmHg
